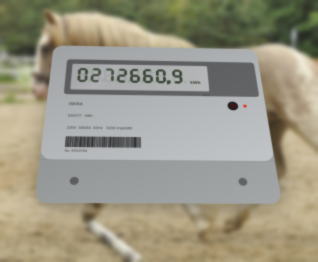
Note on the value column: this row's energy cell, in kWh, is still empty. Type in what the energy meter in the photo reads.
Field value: 272660.9 kWh
